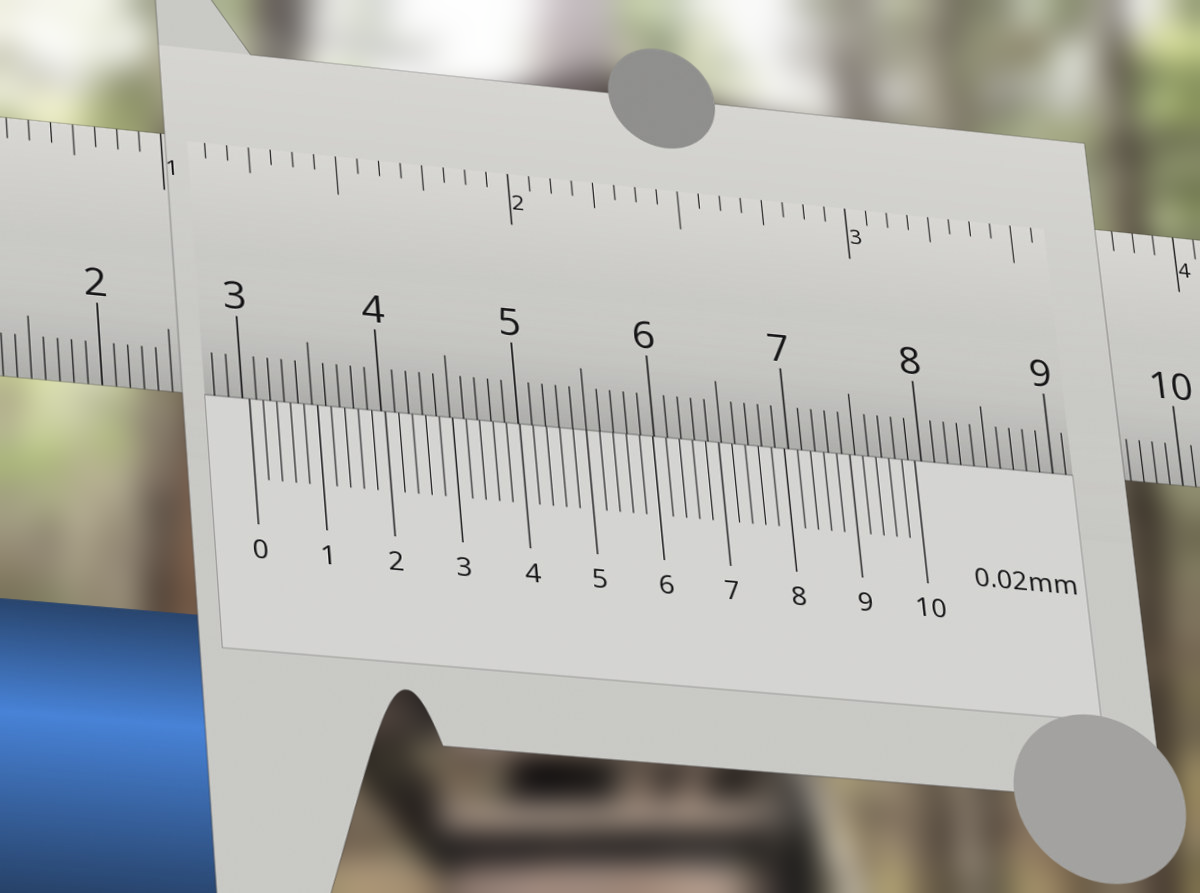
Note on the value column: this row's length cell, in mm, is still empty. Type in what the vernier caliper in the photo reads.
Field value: 30.5 mm
